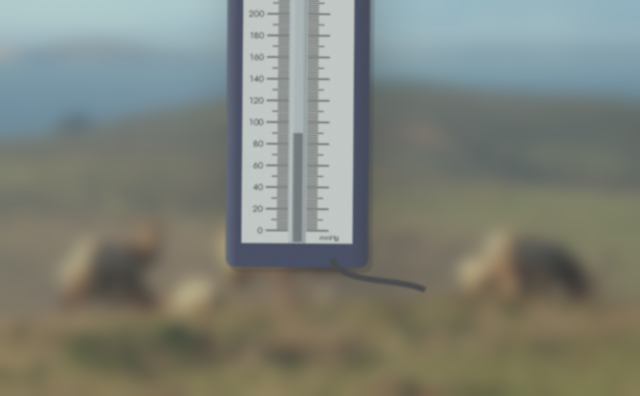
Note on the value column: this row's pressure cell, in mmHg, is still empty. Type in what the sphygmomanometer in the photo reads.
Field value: 90 mmHg
